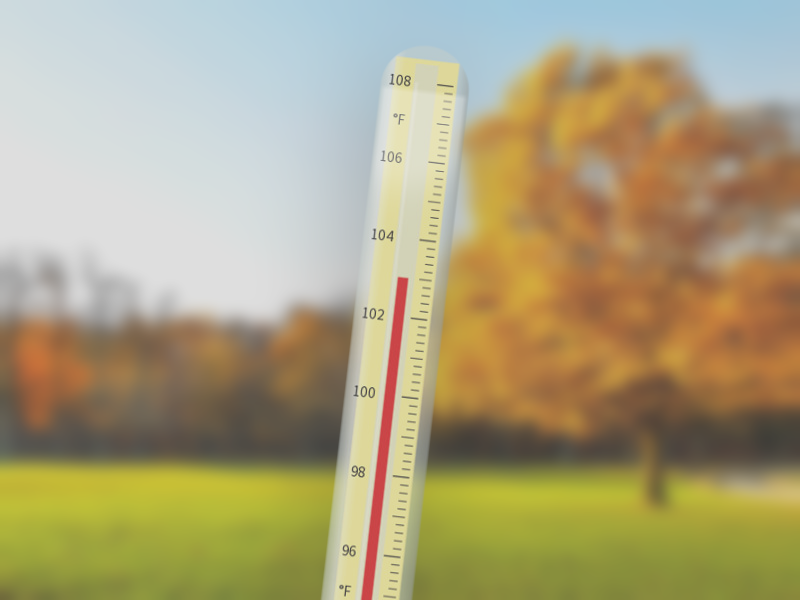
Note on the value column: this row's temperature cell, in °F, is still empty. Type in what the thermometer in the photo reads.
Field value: 103 °F
